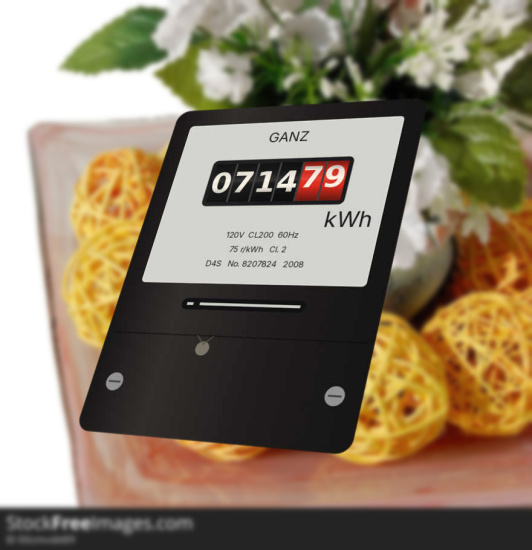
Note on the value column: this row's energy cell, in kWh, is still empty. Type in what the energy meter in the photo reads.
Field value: 714.79 kWh
